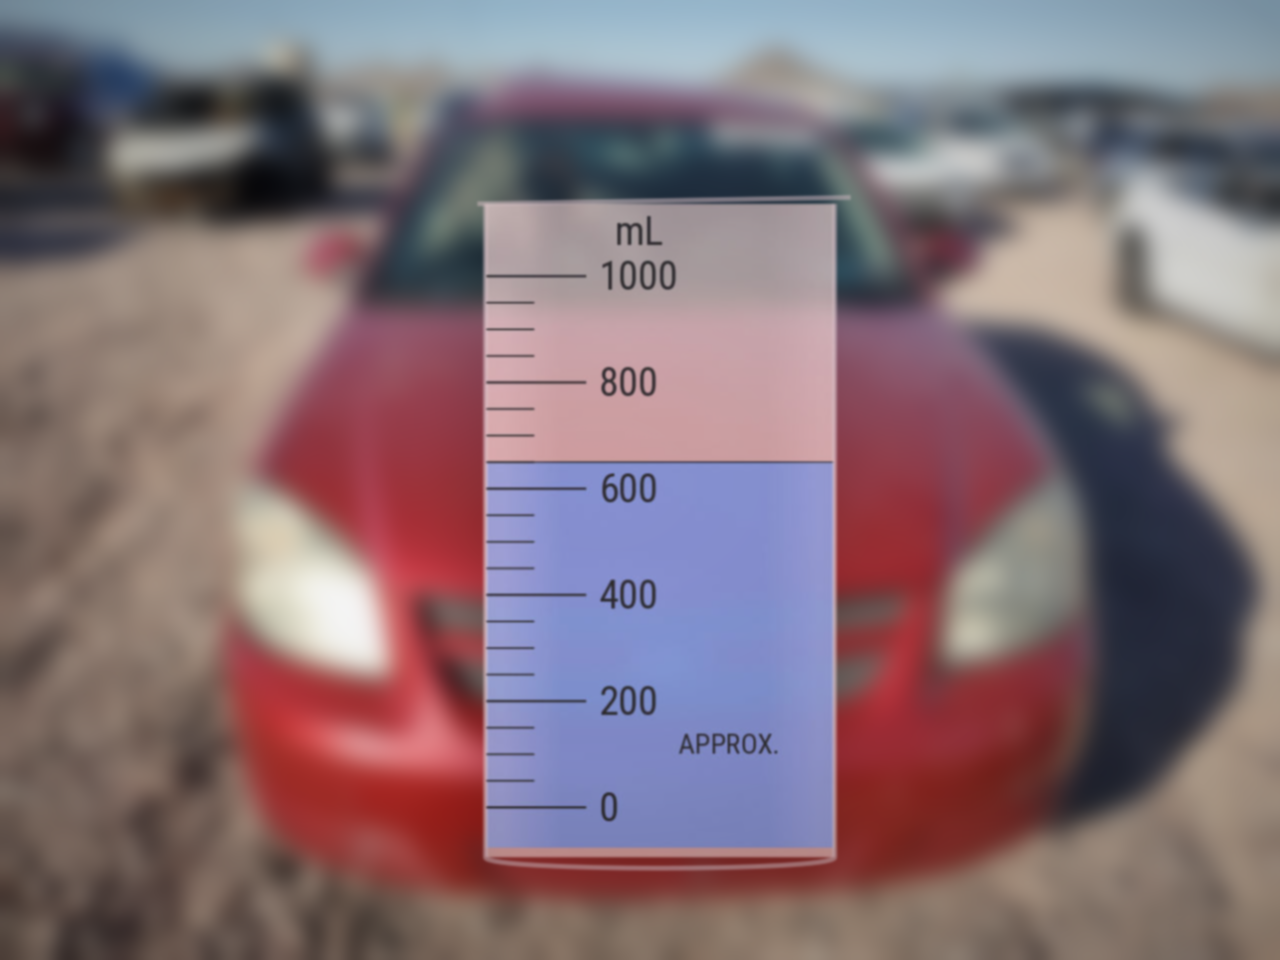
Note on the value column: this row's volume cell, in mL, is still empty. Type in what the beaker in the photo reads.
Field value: 650 mL
